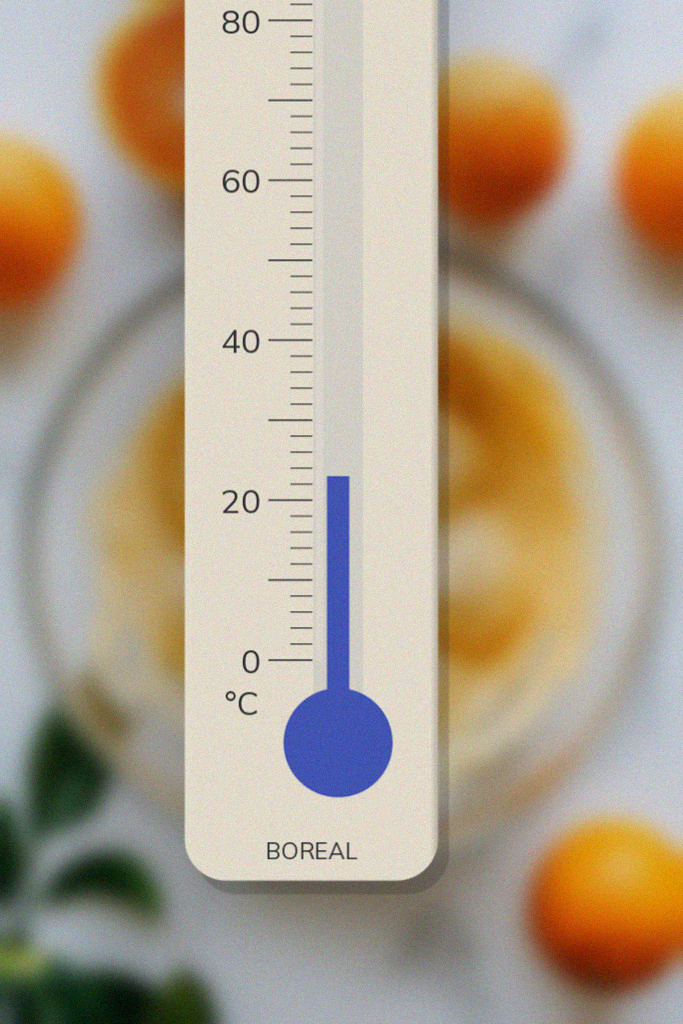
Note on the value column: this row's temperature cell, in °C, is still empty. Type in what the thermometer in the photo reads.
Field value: 23 °C
